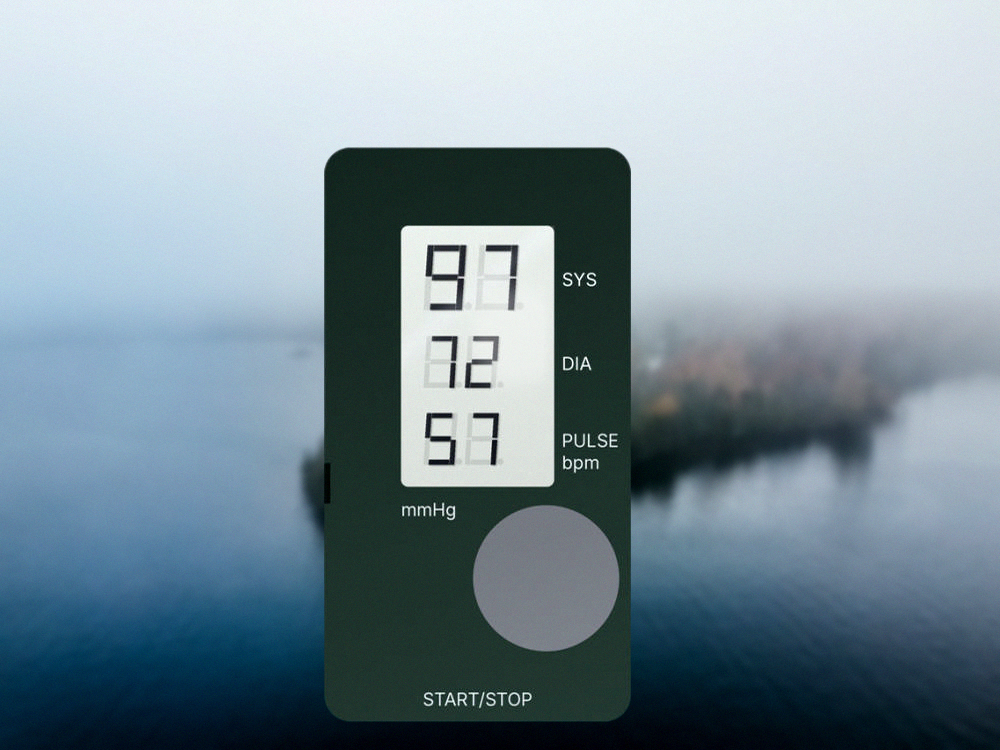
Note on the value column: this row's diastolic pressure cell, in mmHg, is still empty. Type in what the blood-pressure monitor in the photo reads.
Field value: 72 mmHg
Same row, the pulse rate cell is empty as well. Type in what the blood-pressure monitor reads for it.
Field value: 57 bpm
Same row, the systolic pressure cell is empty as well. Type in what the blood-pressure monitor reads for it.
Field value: 97 mmHg
